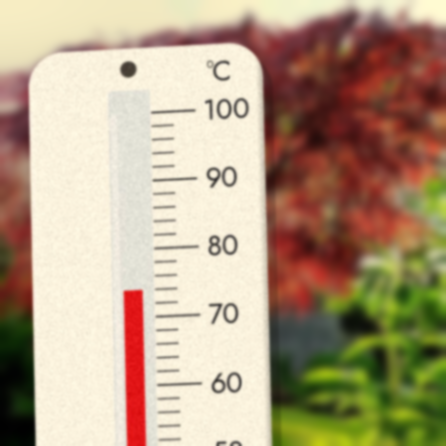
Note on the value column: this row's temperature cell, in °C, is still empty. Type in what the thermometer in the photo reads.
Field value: 74 °C
